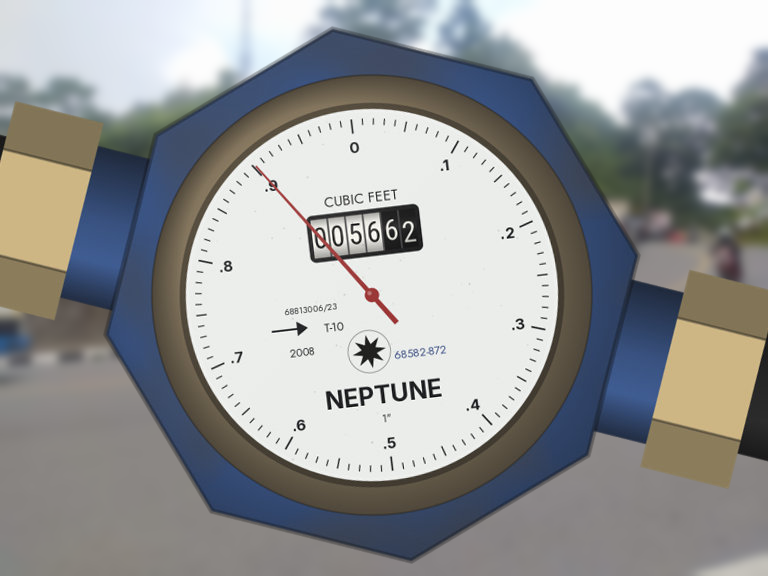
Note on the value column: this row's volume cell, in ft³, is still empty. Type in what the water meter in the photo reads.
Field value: 5661.90 ft³
